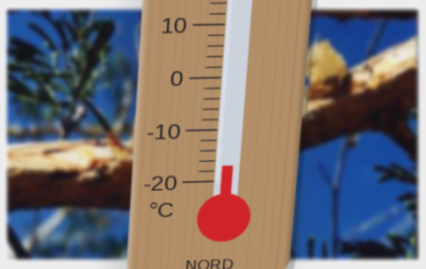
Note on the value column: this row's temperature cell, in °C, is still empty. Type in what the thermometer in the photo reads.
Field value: -17 °C
